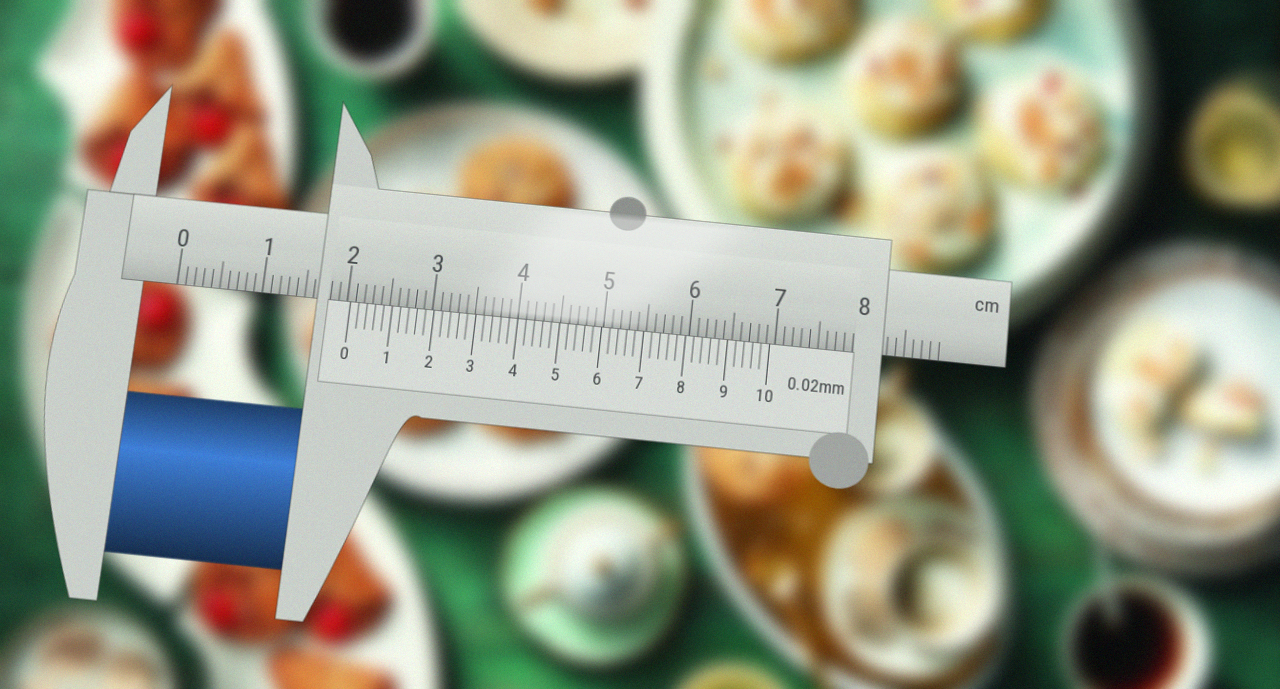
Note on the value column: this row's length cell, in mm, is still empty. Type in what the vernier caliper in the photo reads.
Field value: 20.4 mm
